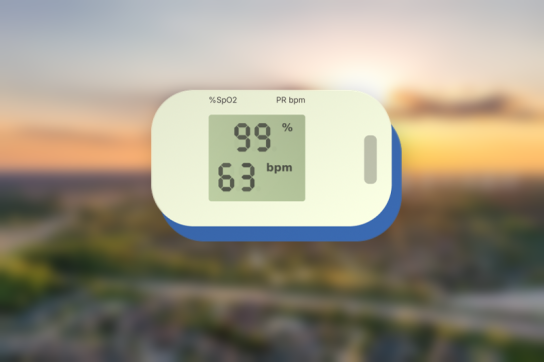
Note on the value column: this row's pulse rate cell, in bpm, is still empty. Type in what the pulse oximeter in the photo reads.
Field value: 63 bpm
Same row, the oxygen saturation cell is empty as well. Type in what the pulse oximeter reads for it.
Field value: 99 %
